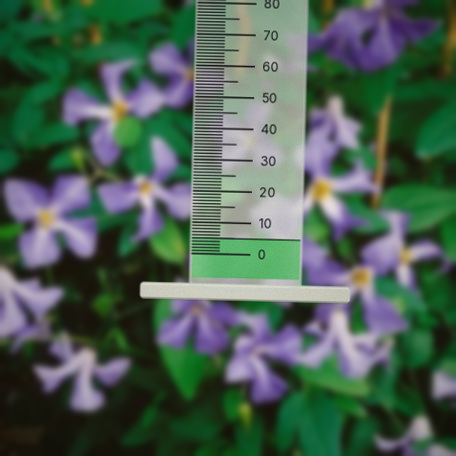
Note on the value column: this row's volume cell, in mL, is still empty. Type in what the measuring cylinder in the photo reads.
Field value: 5 mL
